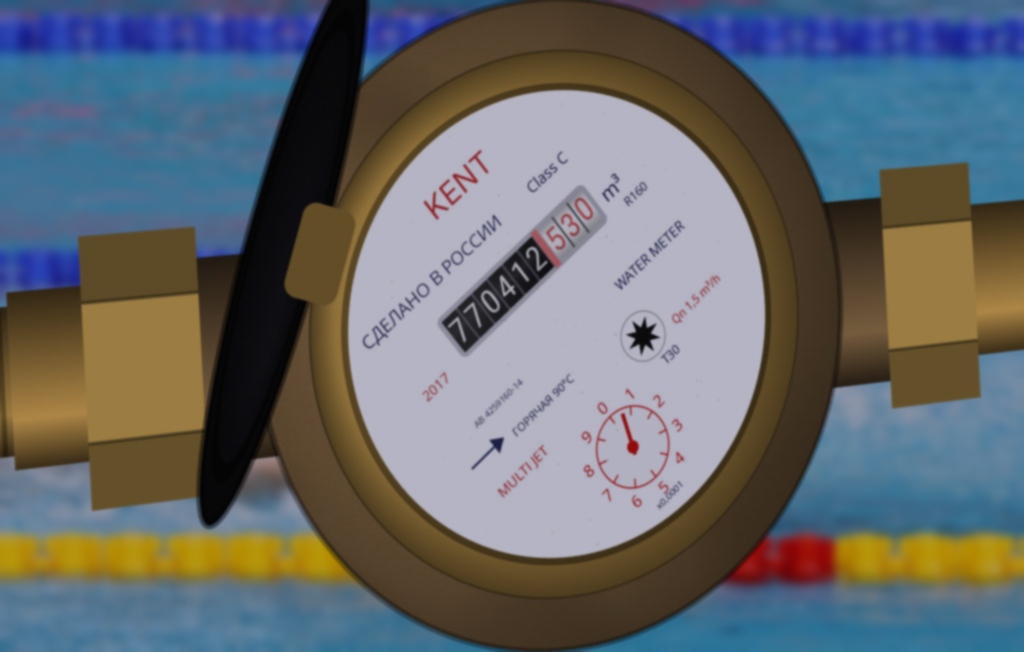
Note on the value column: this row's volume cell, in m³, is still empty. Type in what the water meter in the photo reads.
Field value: 770412.5300 m³
